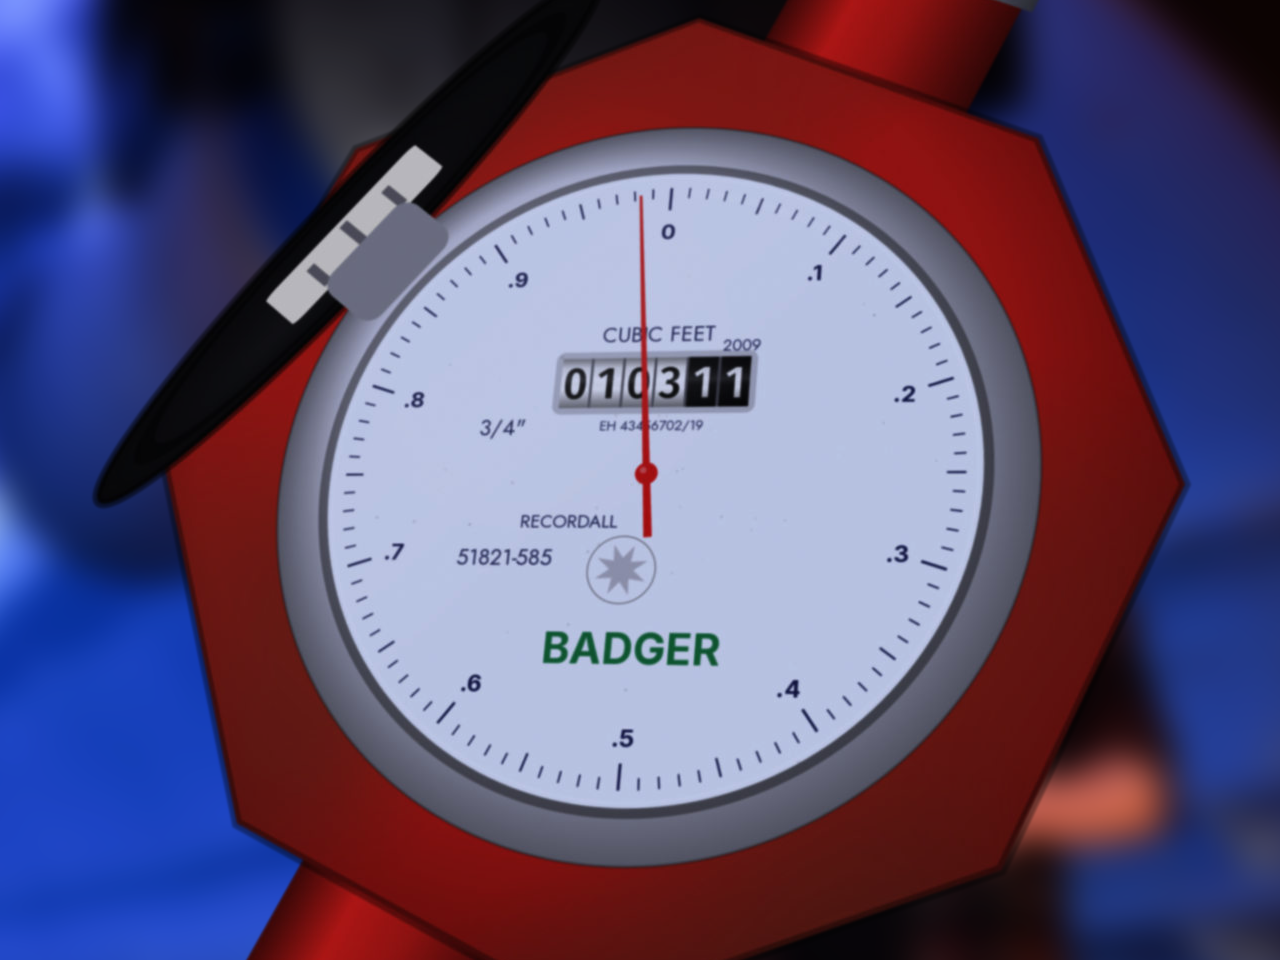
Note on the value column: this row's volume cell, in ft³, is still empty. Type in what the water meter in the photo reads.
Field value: 10310.98 ft³
